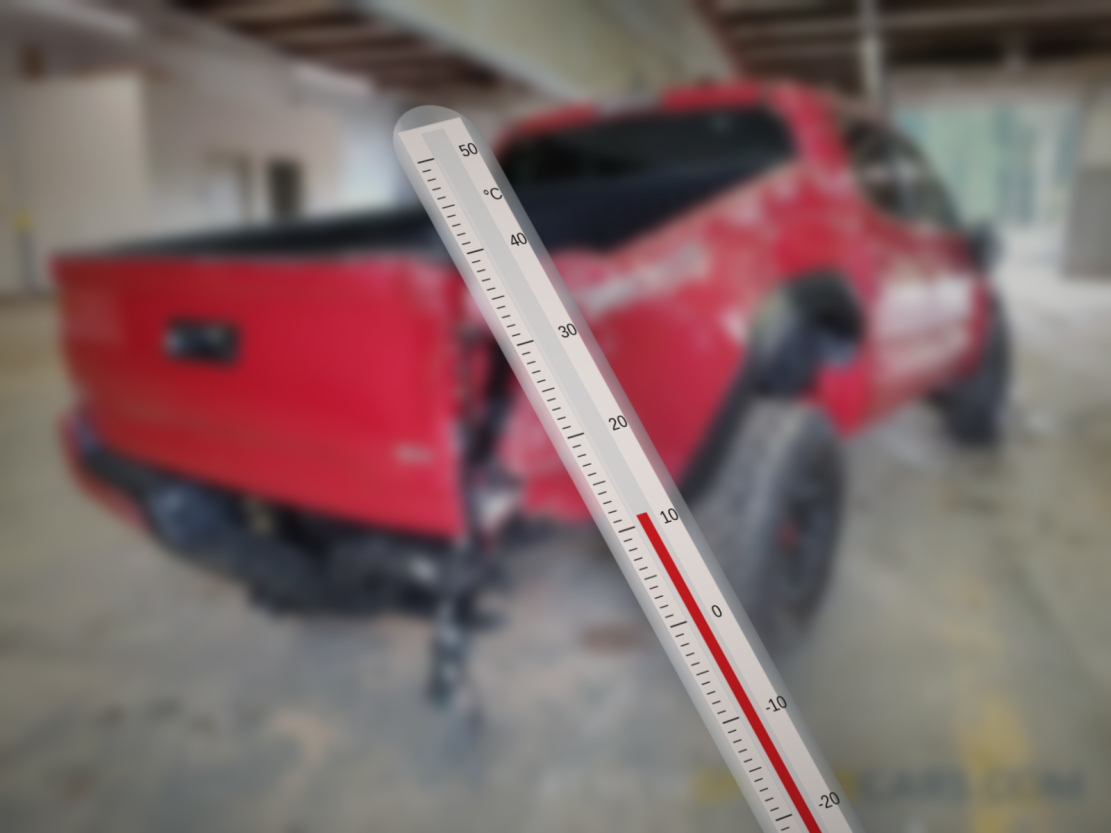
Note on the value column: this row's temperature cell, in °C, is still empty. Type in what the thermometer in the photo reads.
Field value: 11 °C
